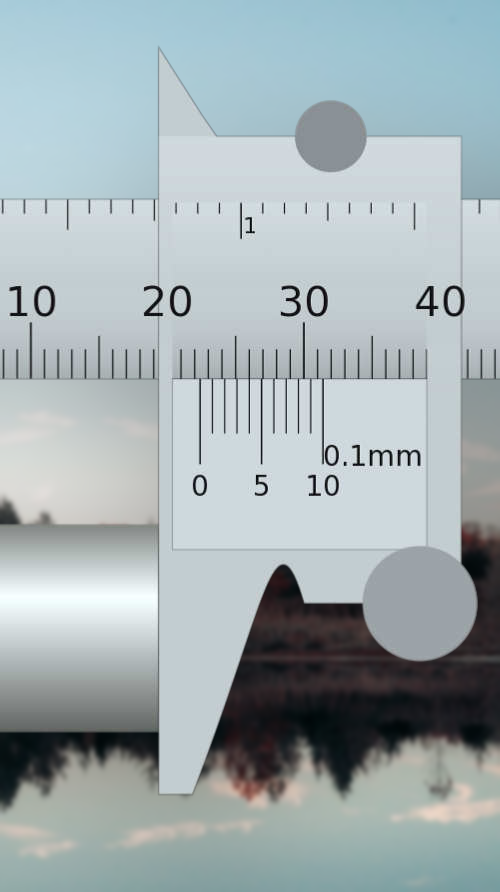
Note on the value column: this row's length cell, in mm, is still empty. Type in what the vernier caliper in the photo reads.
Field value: 22.4 mm
